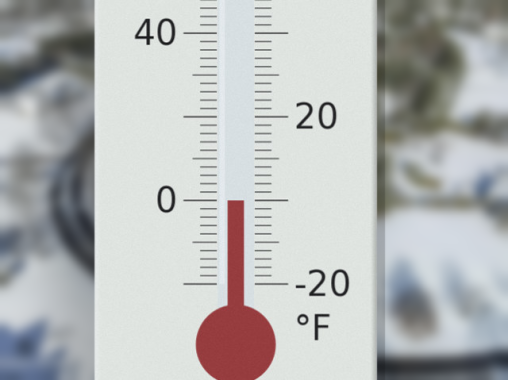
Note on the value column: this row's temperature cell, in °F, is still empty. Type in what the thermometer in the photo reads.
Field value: 0 °F
